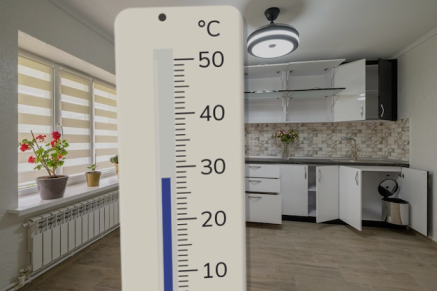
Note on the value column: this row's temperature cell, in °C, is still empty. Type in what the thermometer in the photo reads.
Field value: 28 °C
